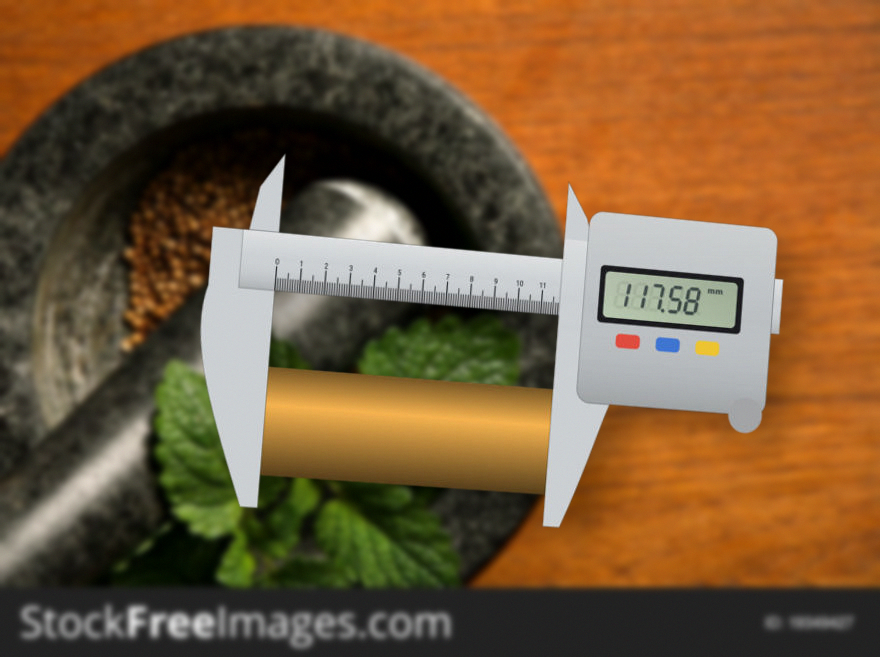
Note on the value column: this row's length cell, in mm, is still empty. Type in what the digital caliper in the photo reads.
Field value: 117.58 mm
